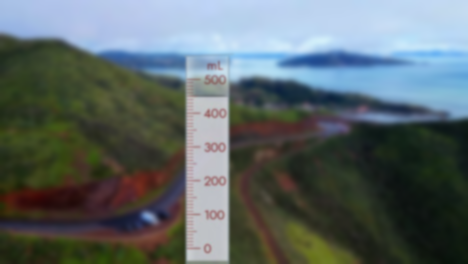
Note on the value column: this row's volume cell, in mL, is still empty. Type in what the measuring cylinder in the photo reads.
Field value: 450 mL
